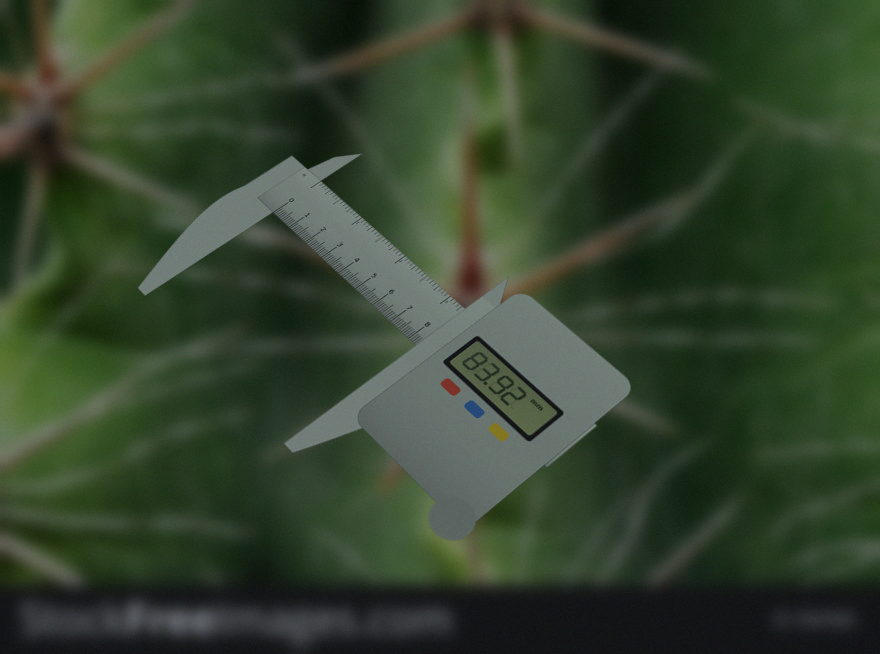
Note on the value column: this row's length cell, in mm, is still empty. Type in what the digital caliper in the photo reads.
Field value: 83.92 mm
